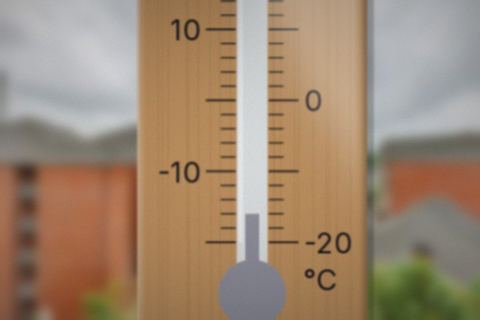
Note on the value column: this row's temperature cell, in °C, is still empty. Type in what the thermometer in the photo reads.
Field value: -16 °C
